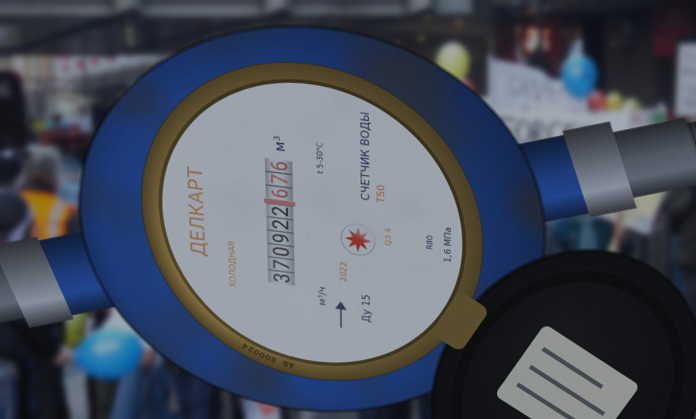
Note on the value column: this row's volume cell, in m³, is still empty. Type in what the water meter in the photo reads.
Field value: 370922.676 m³
